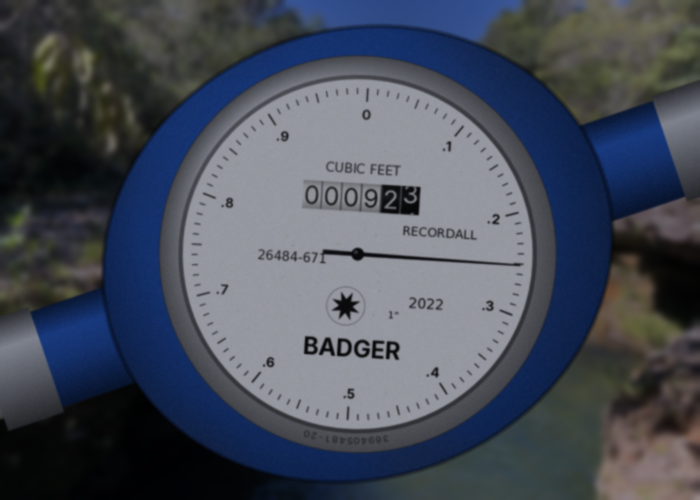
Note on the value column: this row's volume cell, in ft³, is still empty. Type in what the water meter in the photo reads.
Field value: 923.25 ft³
